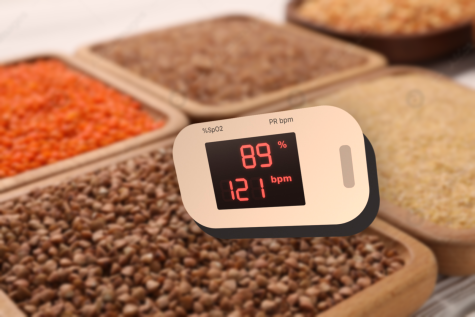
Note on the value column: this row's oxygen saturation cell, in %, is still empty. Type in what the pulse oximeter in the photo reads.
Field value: 89 %
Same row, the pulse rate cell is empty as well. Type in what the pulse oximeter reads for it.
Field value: 121 bpm
